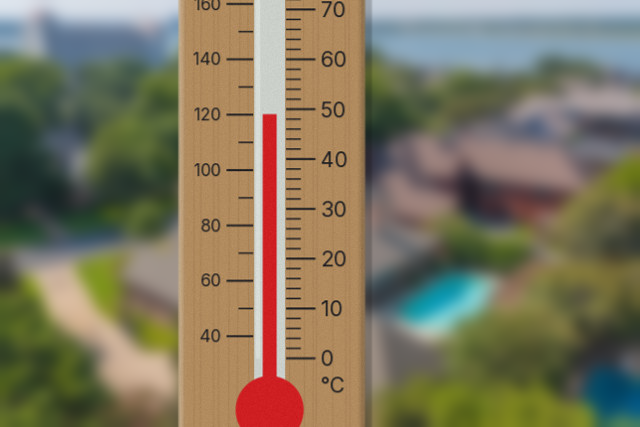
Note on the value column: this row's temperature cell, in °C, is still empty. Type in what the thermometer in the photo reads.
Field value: 49 °C
